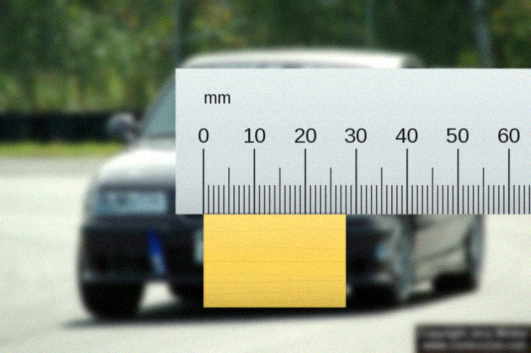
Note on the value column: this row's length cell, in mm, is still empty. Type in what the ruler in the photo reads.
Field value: 28 mm
